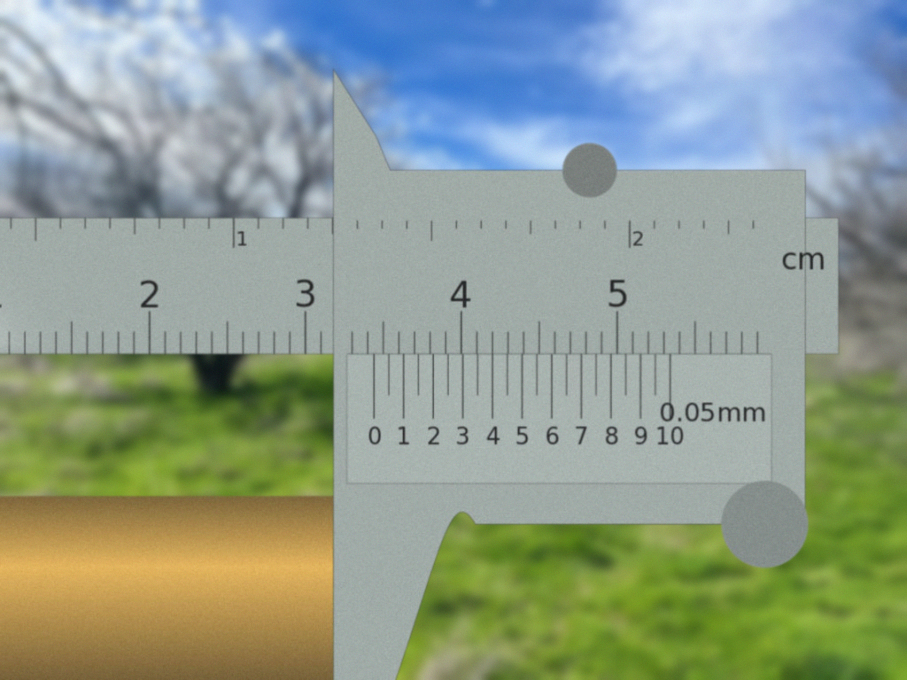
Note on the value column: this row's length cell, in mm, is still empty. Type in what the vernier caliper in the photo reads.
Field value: 34.4 mm
